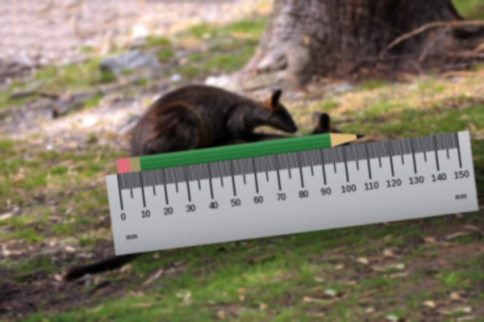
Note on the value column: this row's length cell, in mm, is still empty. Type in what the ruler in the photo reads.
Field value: 110 mm
